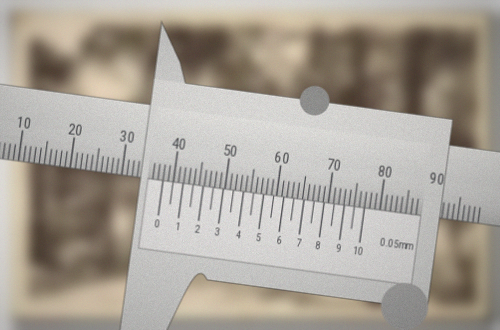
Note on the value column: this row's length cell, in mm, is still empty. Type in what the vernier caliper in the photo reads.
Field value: 38.0 mm
